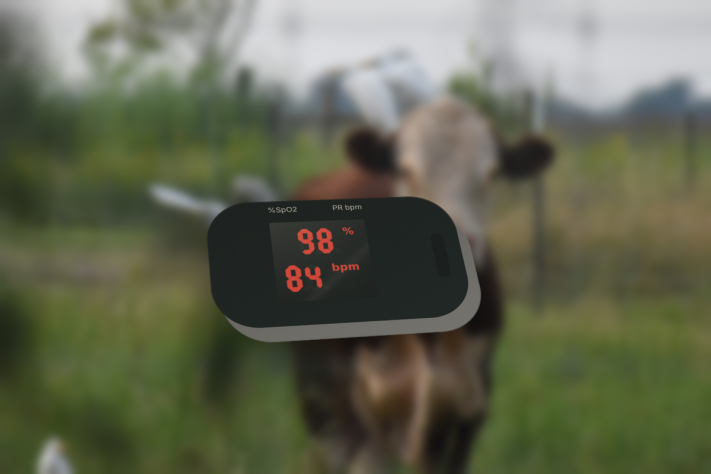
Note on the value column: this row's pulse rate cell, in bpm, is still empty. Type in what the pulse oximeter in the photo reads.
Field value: 84 bpm
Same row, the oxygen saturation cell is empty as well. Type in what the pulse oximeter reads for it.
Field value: 98 %
